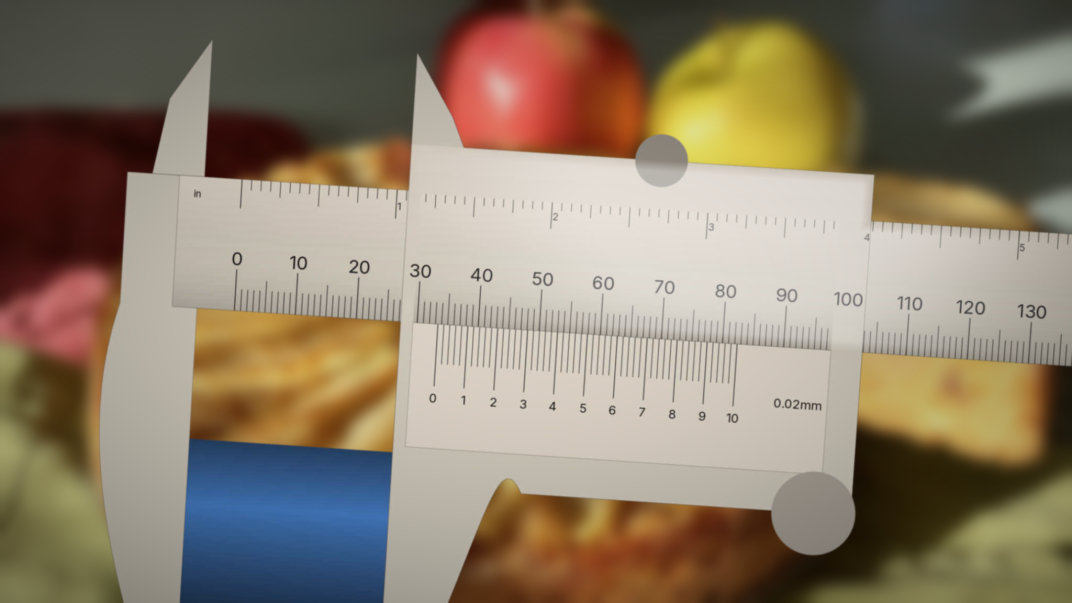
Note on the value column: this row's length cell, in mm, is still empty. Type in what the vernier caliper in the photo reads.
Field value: 33.4 mm
